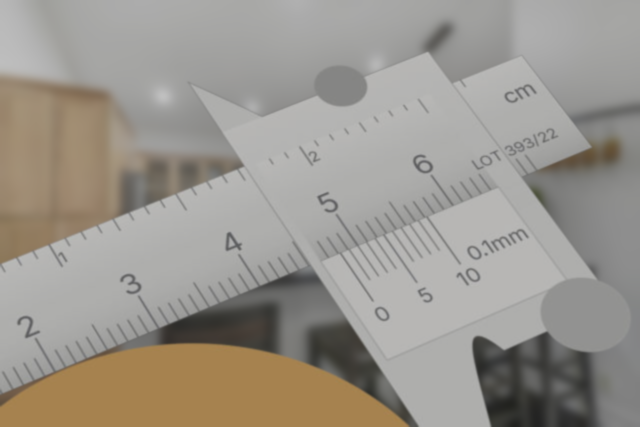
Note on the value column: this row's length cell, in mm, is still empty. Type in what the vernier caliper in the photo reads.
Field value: 48.2 mm
